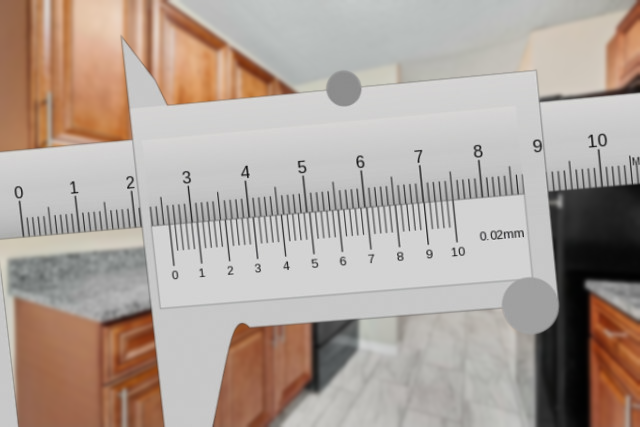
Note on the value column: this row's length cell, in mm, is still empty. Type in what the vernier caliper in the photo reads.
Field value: 26.0 mm
